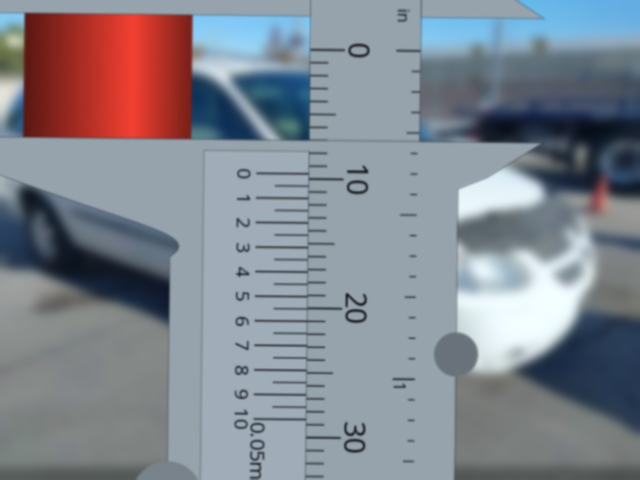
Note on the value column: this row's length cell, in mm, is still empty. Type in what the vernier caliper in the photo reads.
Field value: 9.6 mm
